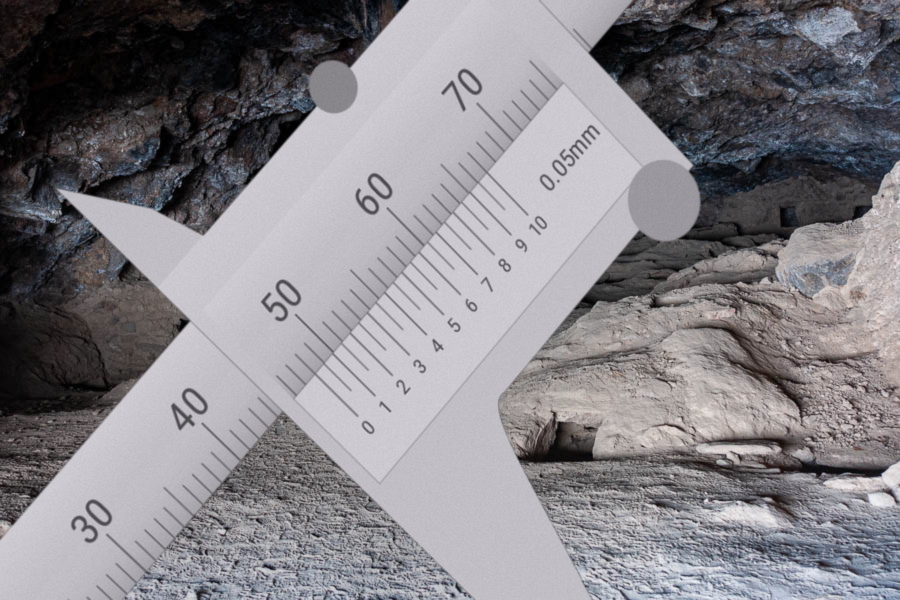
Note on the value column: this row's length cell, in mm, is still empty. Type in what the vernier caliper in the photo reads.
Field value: 48.0 mm
